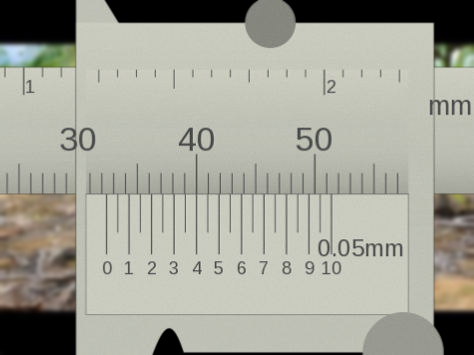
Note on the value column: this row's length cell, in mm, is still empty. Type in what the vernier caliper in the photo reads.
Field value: 32.4 mm
